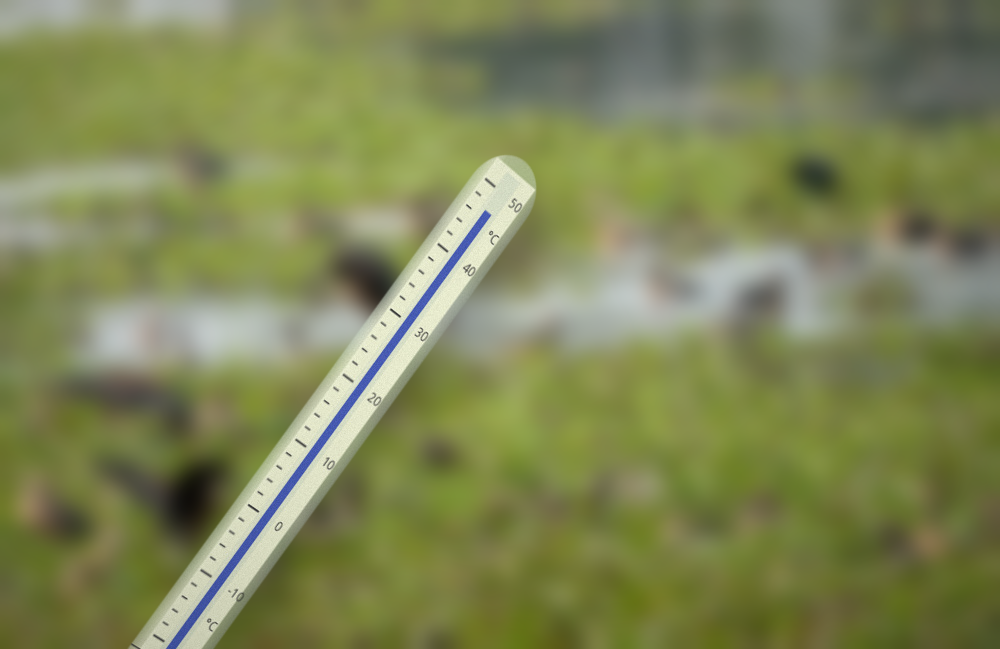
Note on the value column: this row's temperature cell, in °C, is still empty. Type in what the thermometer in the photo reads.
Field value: 47 °C
